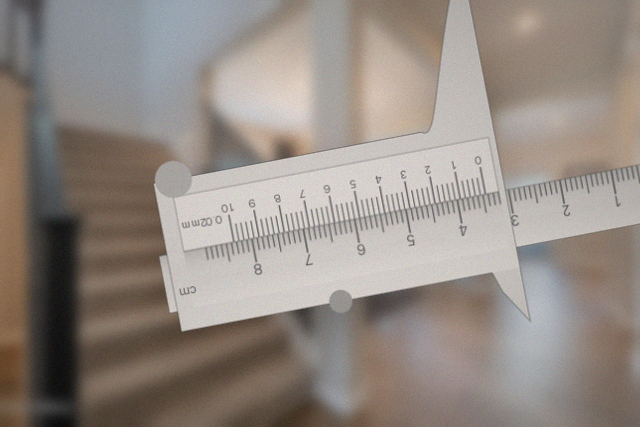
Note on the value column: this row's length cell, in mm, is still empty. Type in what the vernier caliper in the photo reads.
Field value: 34.5 mm
